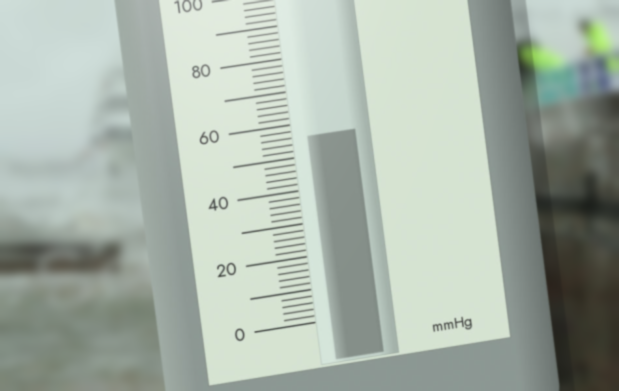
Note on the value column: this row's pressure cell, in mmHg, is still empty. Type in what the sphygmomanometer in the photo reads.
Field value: 56 mmHg
